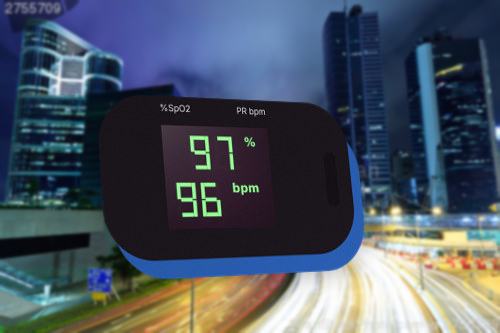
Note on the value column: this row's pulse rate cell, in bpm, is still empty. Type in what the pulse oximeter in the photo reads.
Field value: 96 bpm
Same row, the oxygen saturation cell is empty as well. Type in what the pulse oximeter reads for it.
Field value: 97 %
